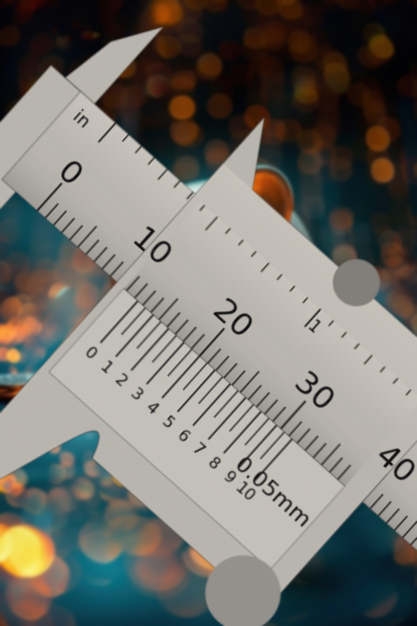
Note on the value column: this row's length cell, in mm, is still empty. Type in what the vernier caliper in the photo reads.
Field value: 12.4 mm
